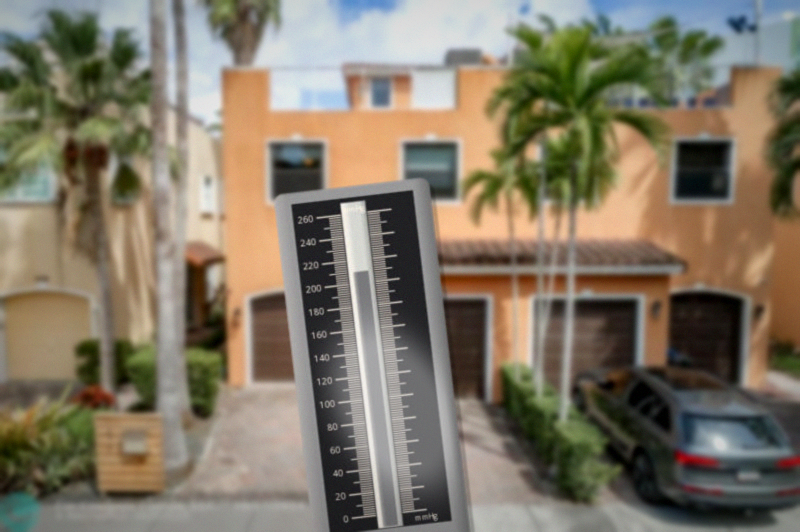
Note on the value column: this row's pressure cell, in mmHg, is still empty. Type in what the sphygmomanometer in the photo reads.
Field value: 210 mmHg
